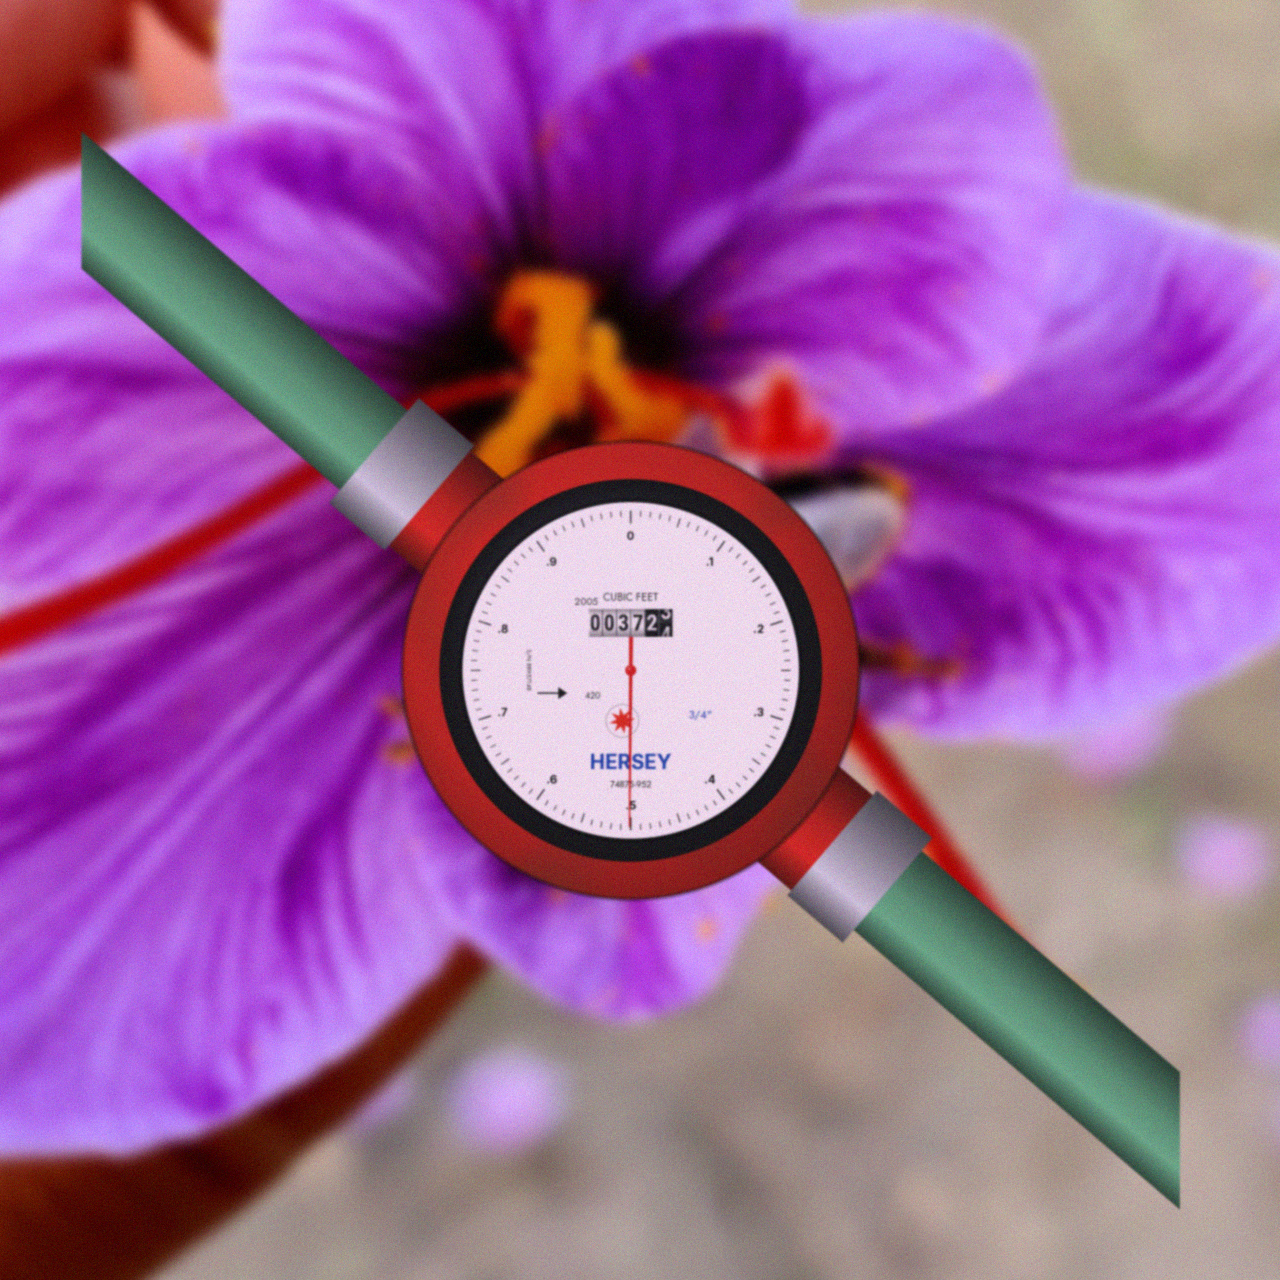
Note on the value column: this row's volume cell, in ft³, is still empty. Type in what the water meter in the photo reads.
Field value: 3723.50 ft³
